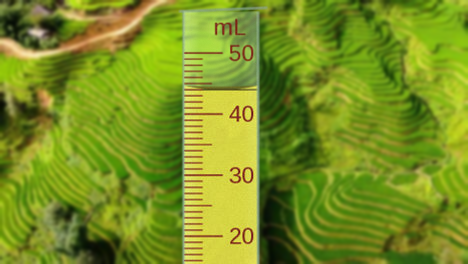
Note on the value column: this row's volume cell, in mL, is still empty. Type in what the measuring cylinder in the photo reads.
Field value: 44 mL
